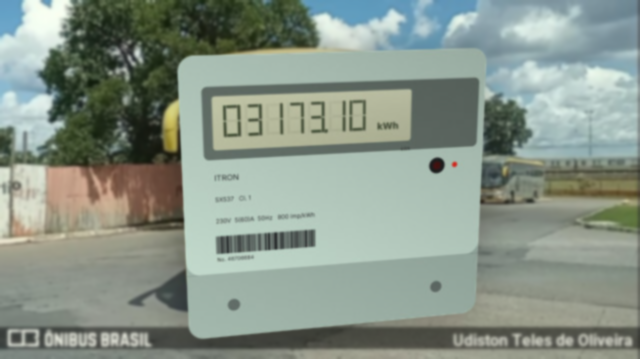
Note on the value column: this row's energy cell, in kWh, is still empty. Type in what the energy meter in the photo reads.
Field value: 3173.10 kWh
